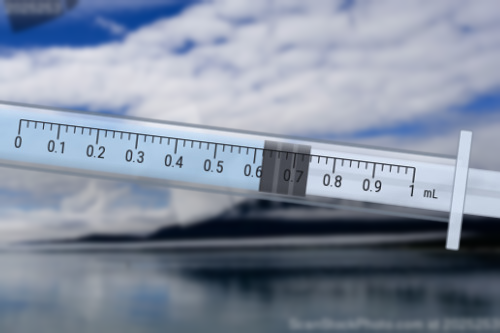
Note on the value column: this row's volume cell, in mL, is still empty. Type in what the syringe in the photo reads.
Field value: 0.62 mL
